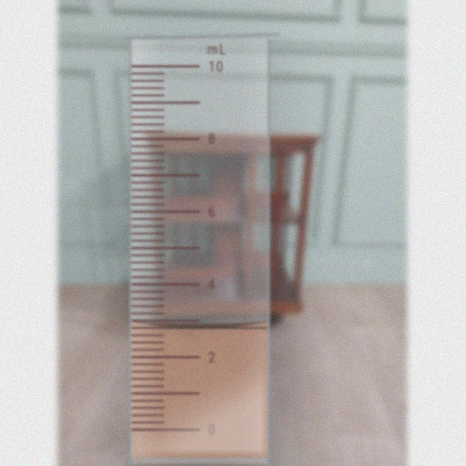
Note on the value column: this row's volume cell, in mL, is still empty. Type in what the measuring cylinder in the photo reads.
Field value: 2.8 mL
